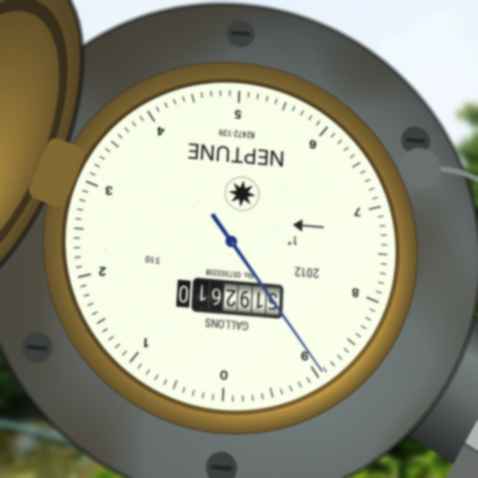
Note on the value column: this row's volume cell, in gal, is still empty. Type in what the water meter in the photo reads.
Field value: 5192608.9 gal
